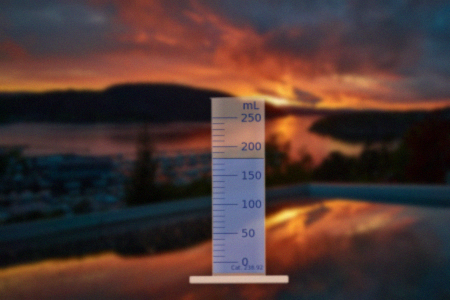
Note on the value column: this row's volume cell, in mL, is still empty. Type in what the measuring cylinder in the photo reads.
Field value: 180 mL
